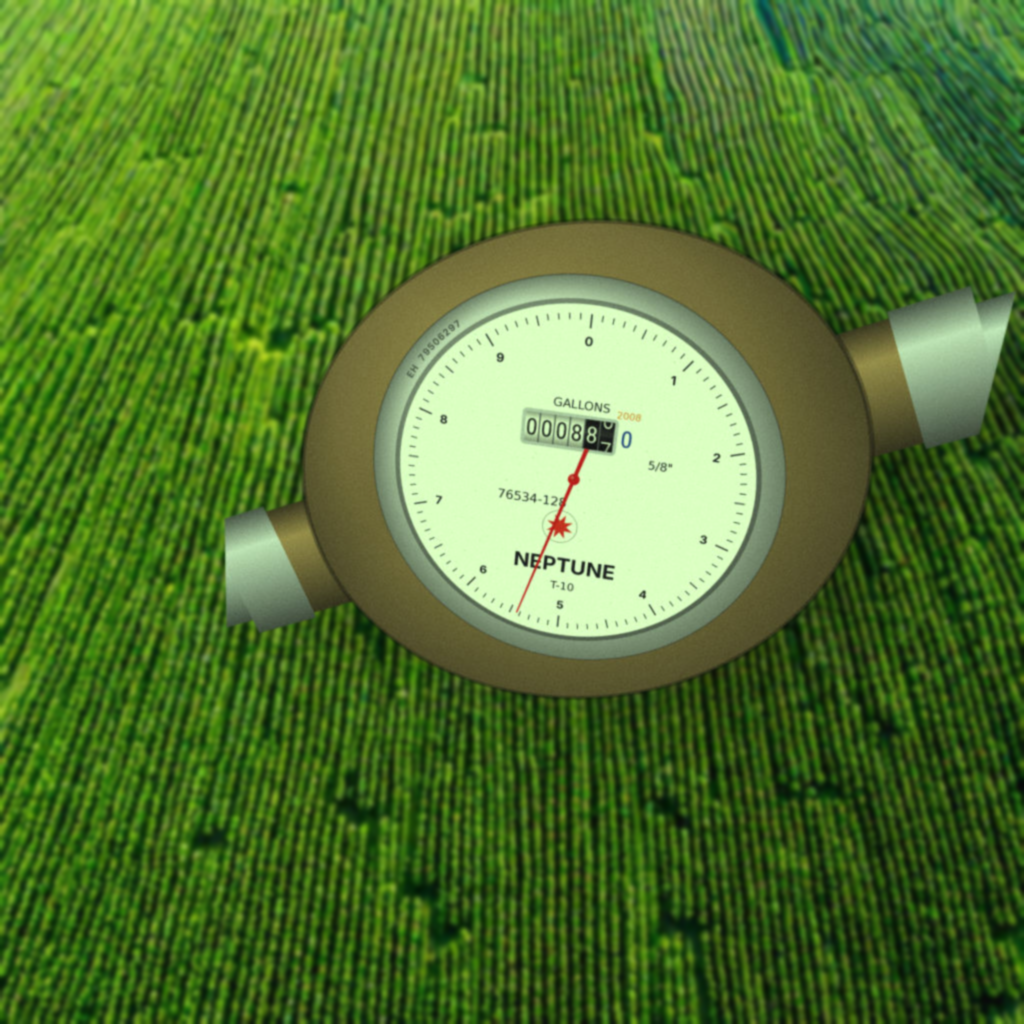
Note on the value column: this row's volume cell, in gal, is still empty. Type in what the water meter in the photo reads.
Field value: 8865.4 gal
